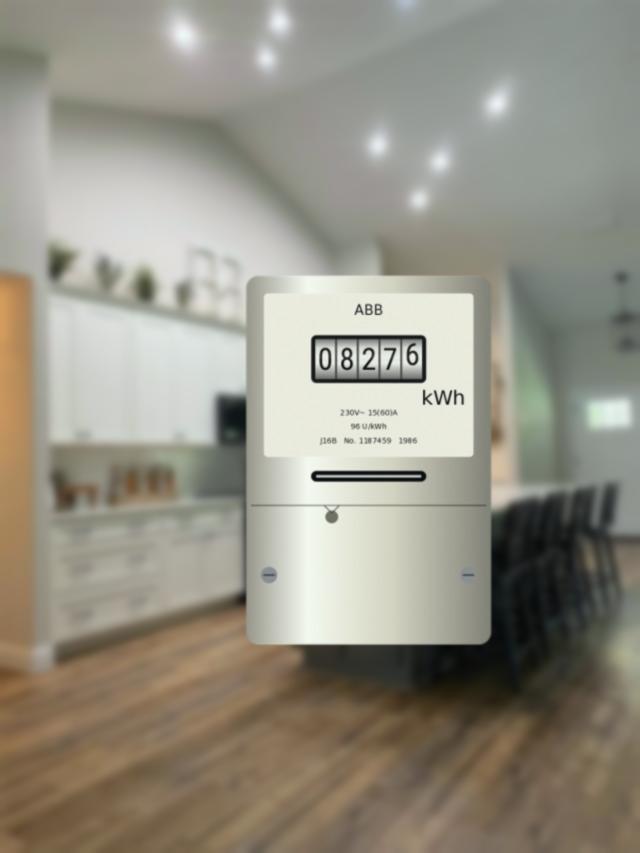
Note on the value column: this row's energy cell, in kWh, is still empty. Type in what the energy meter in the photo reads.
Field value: 8276 kWh
